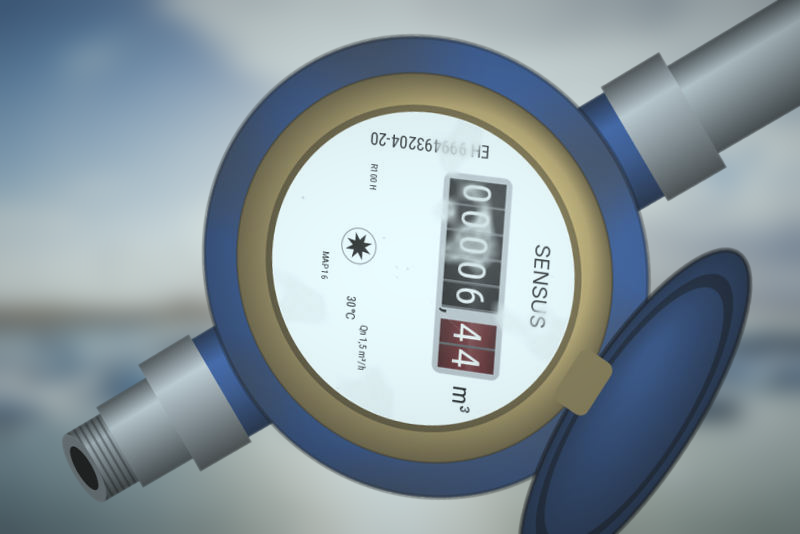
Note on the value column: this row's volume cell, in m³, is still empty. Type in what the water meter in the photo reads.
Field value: 6.44 m³
